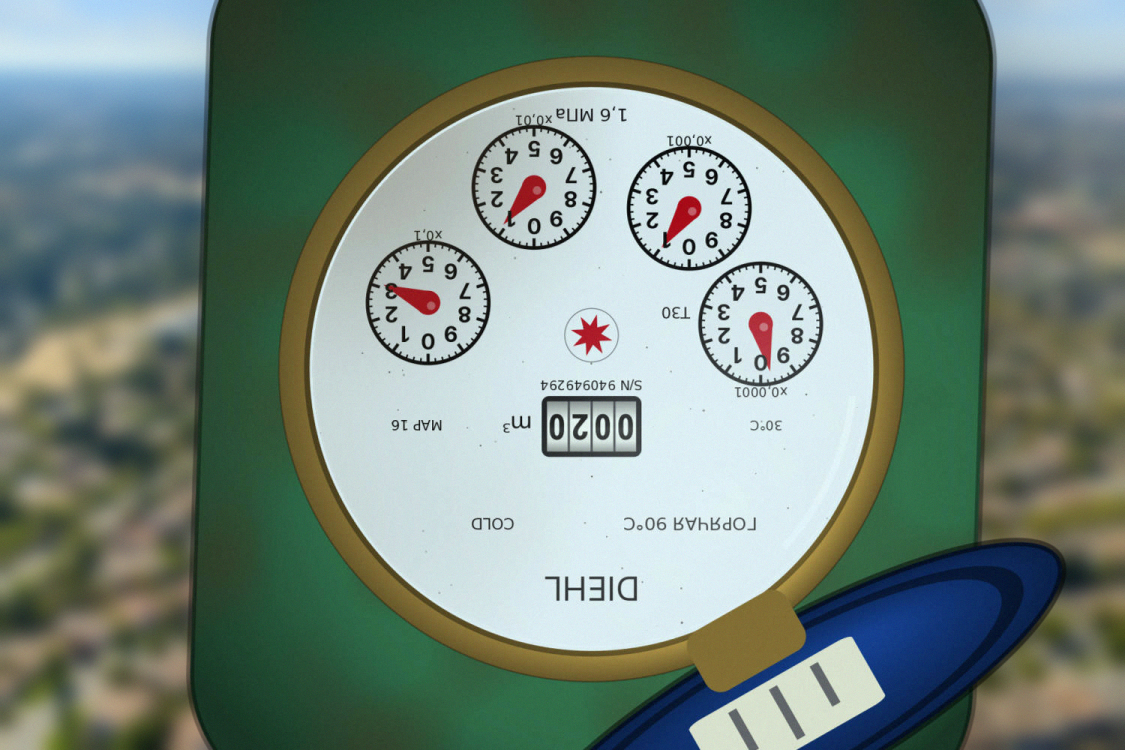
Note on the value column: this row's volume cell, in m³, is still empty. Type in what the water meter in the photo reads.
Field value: 20.3109 m³
